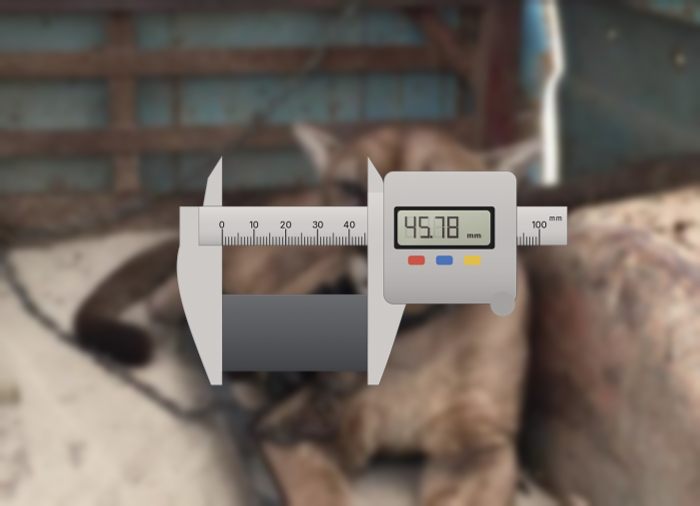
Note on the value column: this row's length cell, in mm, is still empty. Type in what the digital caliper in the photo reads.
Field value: 45.78 mm
